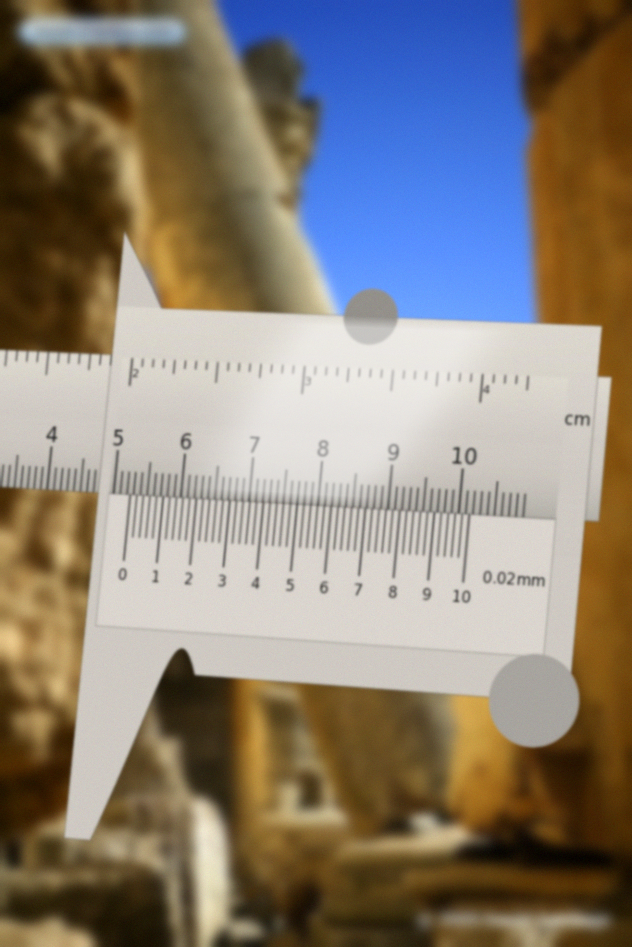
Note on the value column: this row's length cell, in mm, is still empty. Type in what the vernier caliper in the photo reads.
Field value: 52.5 mm
